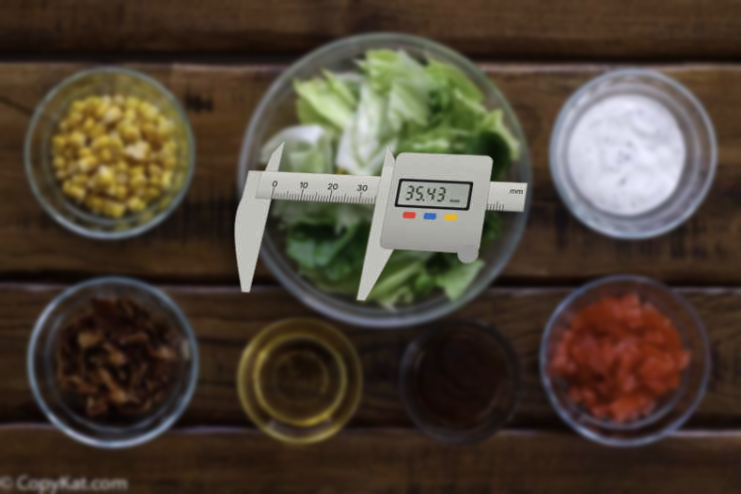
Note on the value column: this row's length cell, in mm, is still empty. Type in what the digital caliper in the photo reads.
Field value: 35.43 mm
